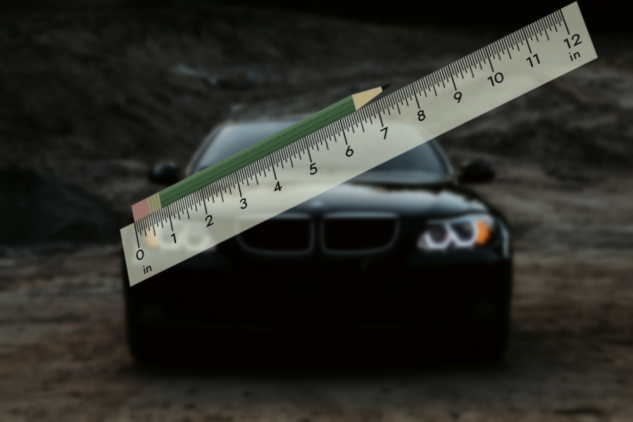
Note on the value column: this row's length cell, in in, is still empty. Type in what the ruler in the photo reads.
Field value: 7.5 in
